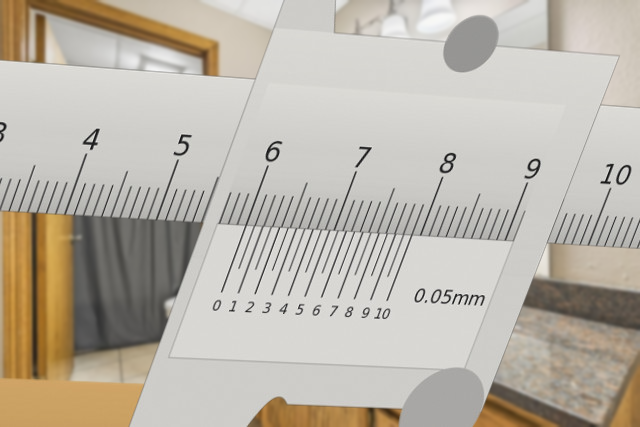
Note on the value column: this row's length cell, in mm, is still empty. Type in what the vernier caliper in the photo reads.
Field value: 60.0 mm
